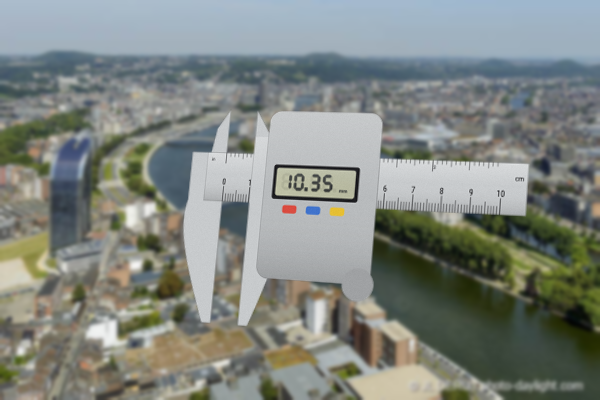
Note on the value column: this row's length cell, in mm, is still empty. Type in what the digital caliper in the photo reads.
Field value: 10.35 mm
